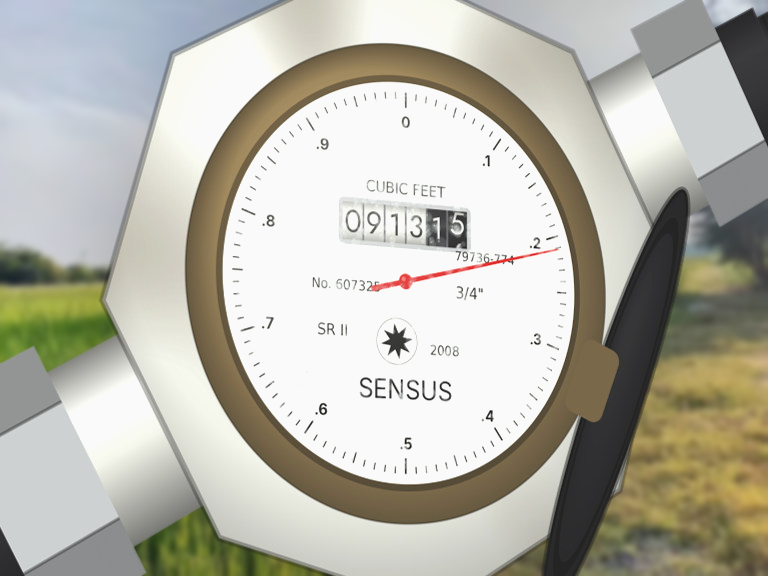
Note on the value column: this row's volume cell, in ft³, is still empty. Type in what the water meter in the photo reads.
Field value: 91315.21 ft³
